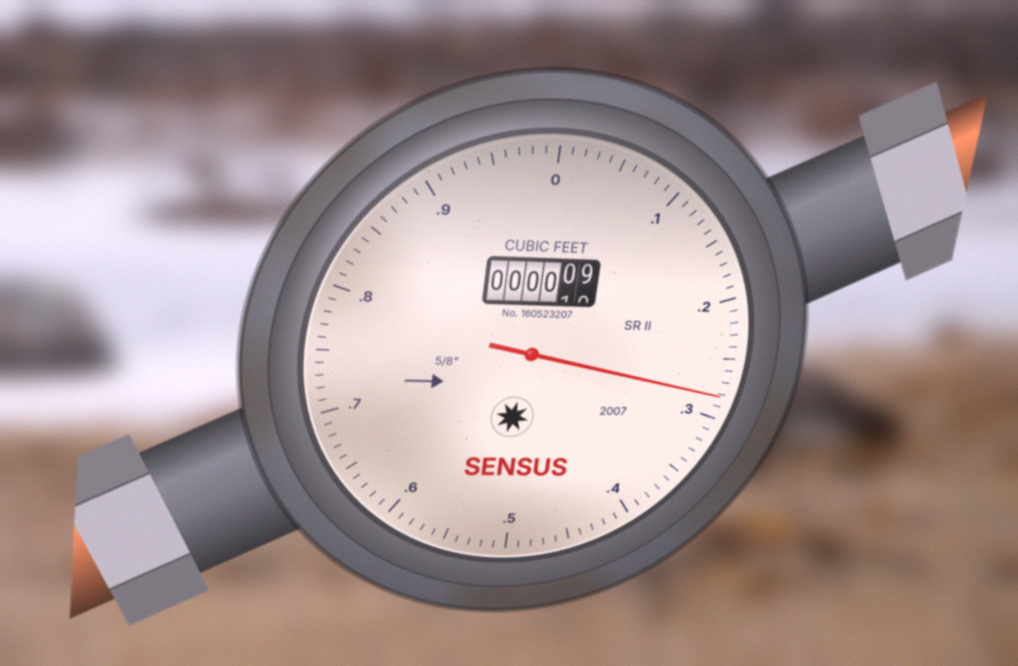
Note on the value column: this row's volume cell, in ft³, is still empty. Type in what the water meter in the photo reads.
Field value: 9.28 ft³
